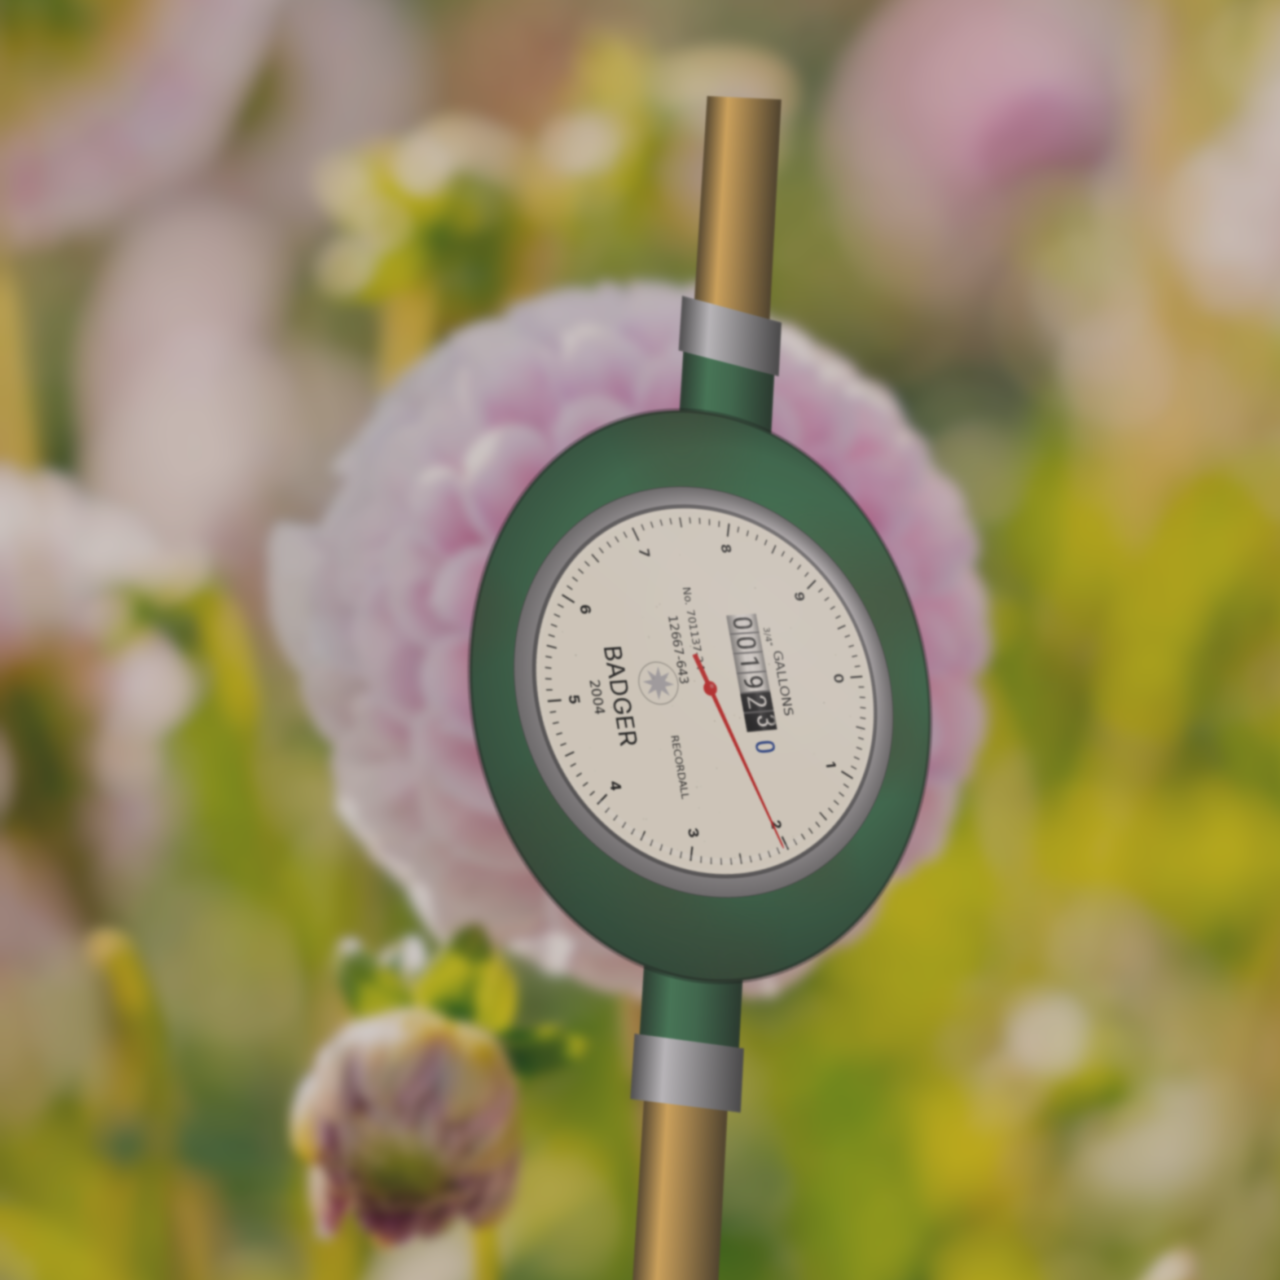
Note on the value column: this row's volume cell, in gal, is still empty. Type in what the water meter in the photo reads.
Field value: 19232.0 gal
